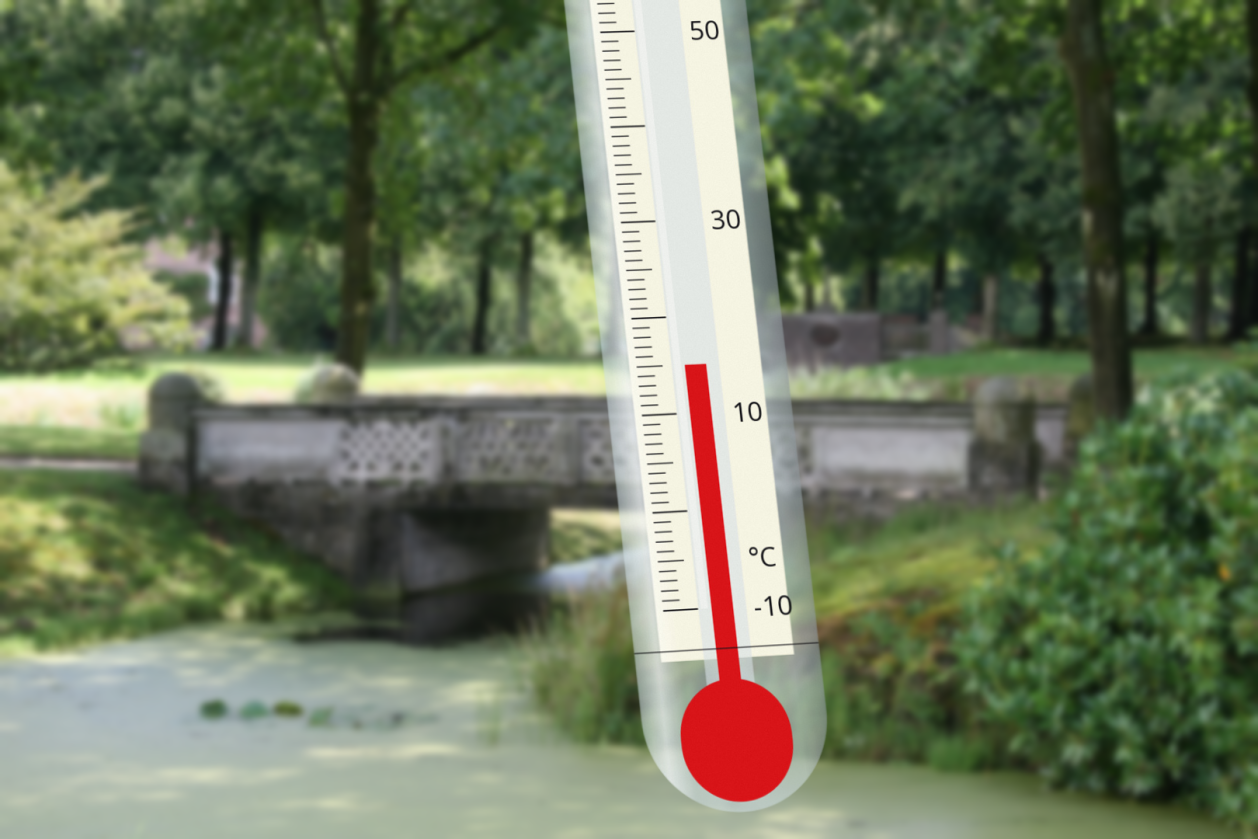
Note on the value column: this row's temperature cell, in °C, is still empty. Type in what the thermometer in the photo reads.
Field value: 15 °C
